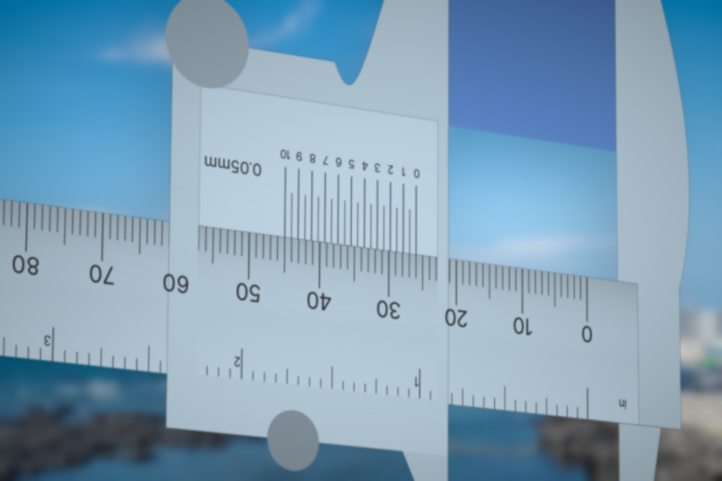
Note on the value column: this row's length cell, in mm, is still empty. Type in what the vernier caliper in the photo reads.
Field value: 26.0 mm
